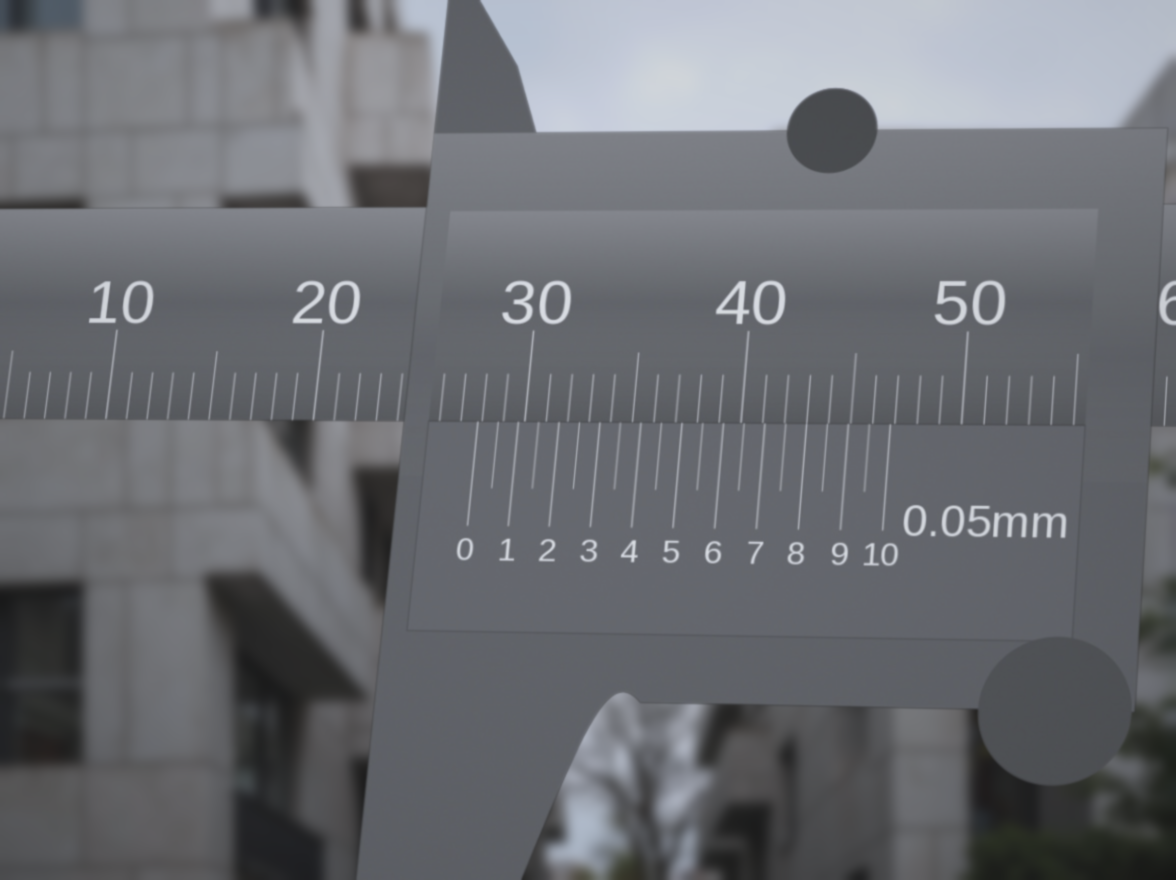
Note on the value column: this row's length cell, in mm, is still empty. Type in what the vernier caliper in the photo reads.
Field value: 27.8 mm
